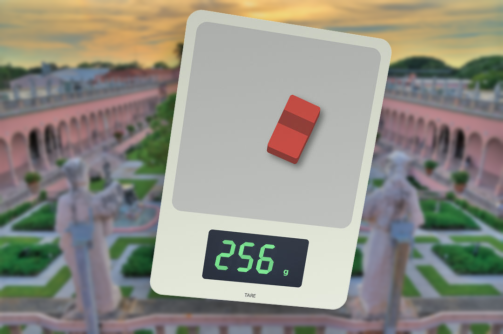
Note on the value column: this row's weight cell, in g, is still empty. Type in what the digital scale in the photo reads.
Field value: 256 g
